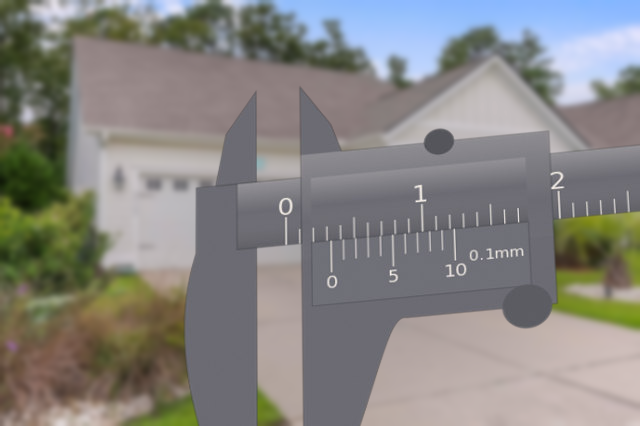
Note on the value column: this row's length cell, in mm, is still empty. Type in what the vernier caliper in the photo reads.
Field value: 3.3 mm
